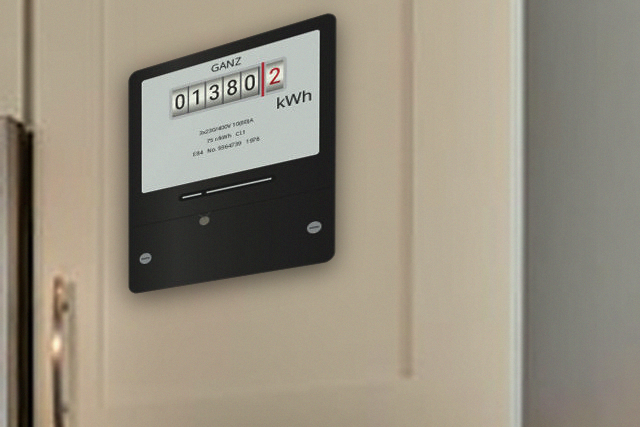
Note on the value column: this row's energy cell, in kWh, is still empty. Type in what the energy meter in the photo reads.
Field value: 1380.2 kWh
